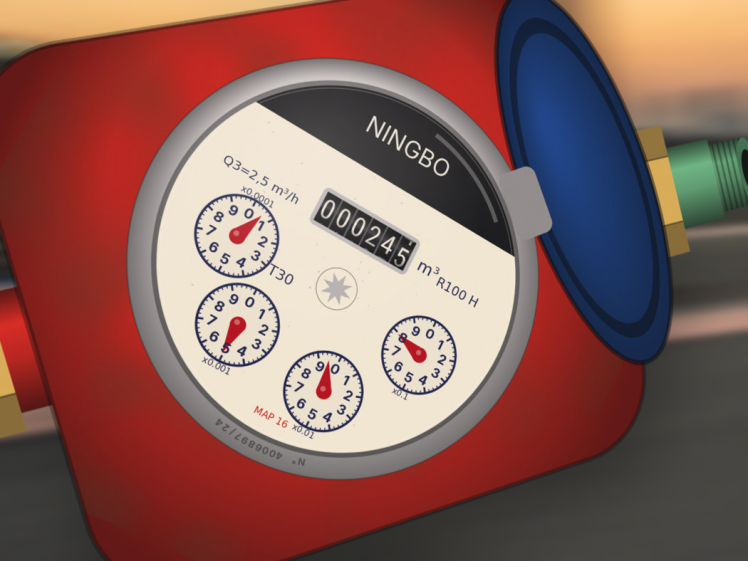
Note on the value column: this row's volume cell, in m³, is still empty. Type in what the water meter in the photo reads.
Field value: 244.7950 m³
